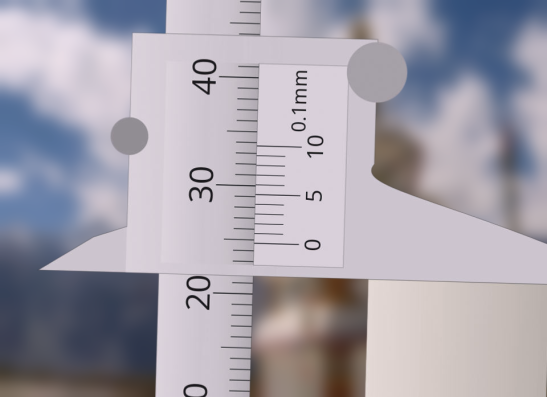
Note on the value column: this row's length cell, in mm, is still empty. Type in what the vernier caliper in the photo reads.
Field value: 24.7 mm
